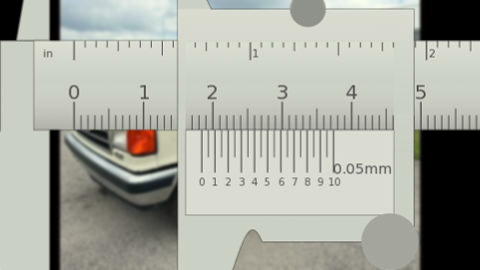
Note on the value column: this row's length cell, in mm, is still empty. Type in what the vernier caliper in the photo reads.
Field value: 18.4 mm
